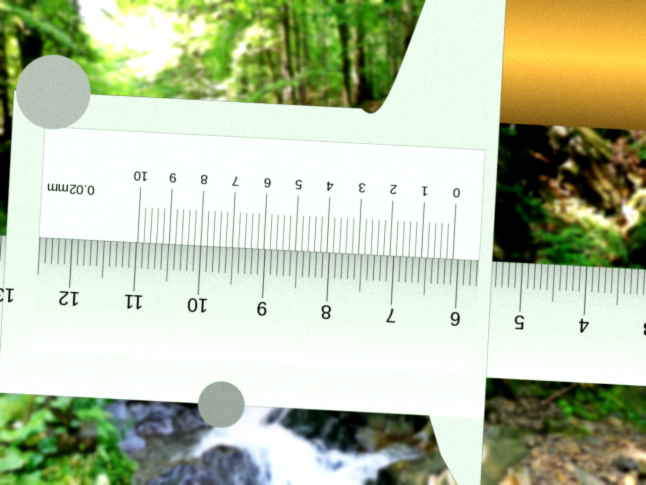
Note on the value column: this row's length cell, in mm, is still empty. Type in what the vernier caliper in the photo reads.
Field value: 60.8 mm
